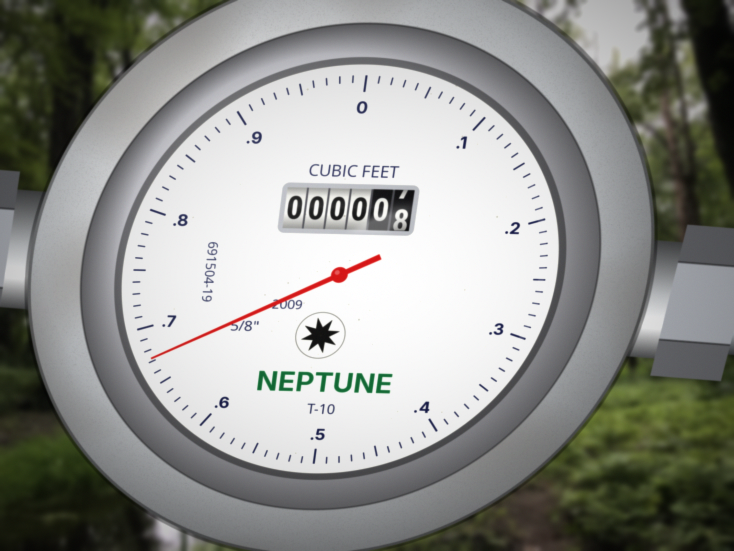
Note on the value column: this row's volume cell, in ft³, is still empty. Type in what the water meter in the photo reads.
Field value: 7.67 ft³
